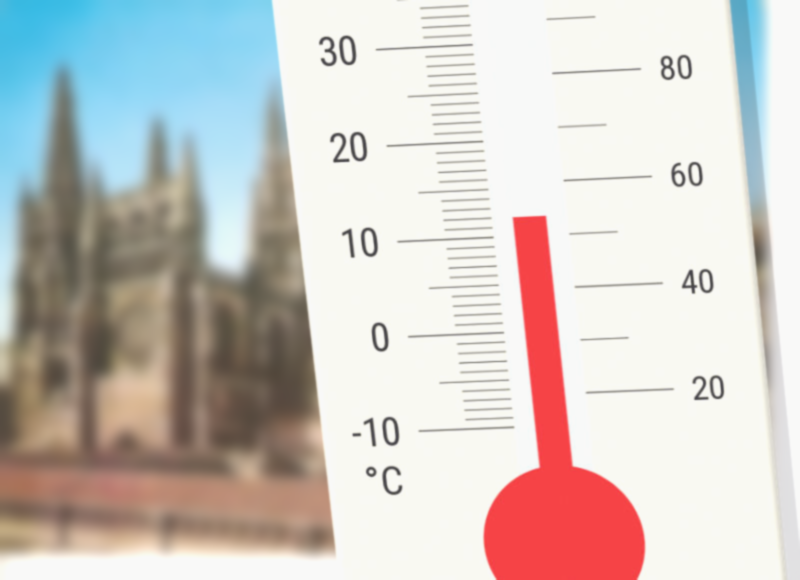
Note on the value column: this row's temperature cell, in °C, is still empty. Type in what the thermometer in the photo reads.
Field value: 12 °C
